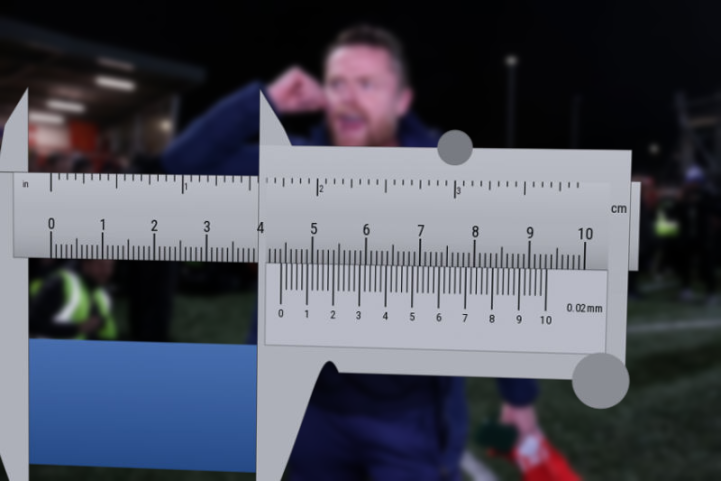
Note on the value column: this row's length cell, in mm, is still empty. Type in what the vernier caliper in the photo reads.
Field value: 44.2 mm
